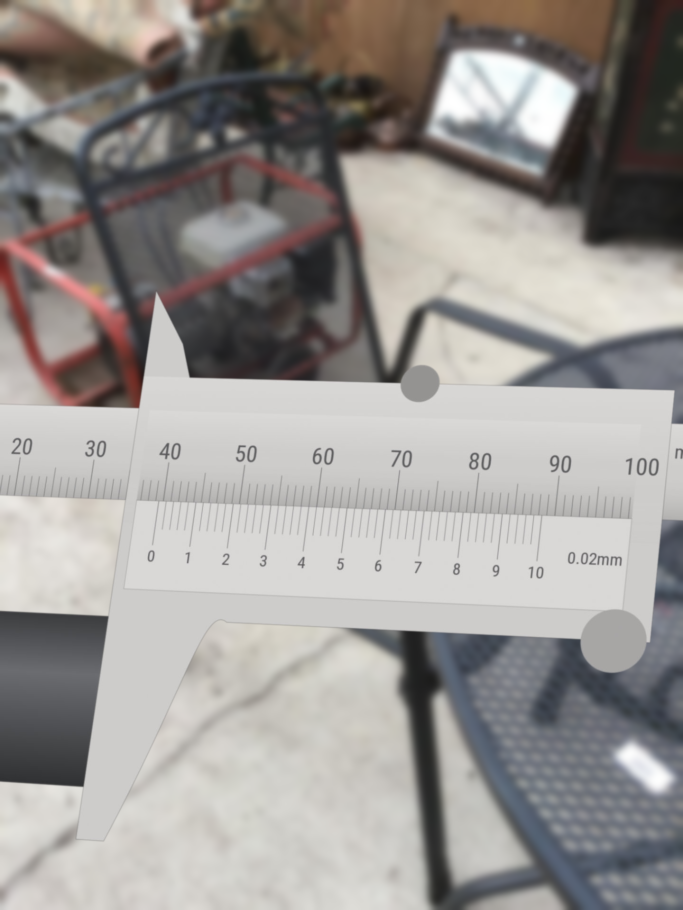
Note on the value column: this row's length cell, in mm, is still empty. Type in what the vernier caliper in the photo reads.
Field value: 39.4 mm
